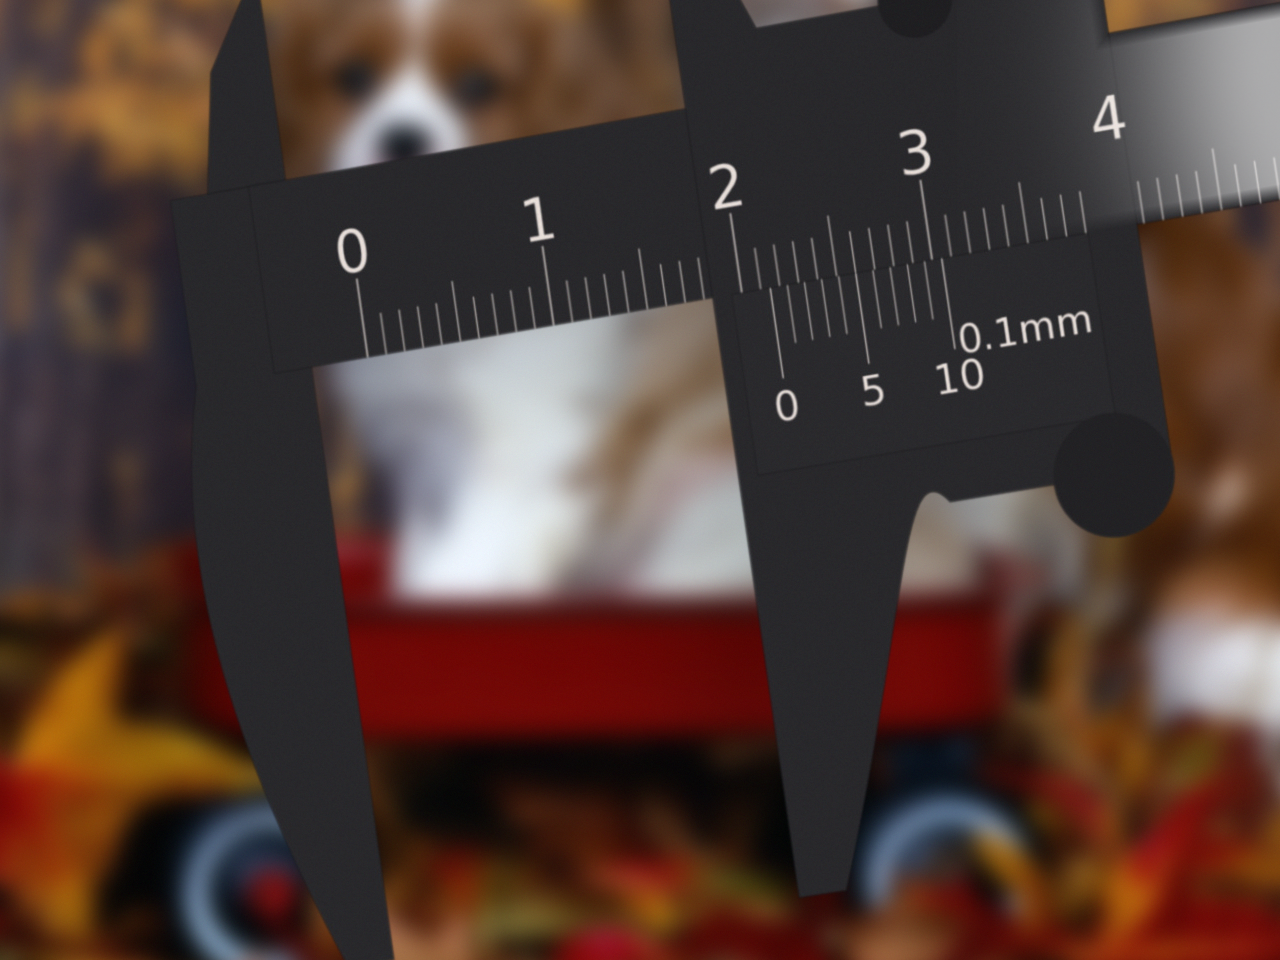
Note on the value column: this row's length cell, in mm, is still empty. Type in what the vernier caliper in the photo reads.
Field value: 21.5 mm
